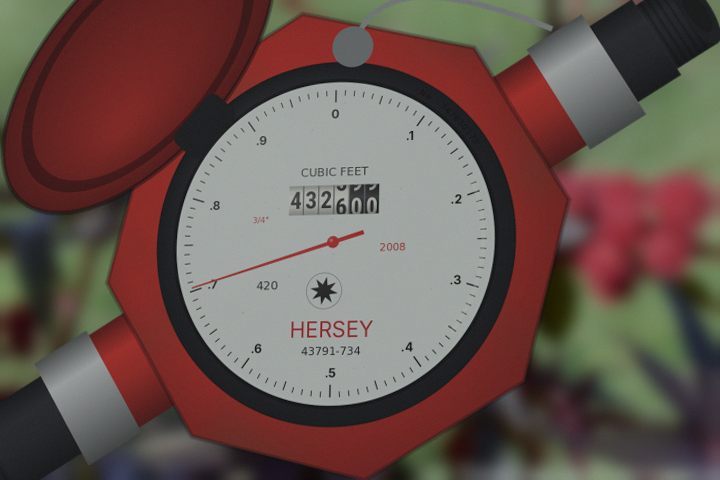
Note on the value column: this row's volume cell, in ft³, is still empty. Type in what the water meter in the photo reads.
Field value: 432599.70 ft³
